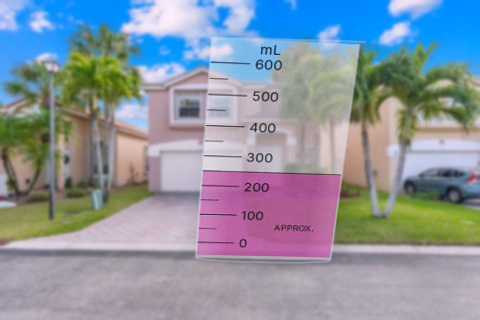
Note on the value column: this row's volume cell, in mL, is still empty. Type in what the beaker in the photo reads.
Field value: 250 mL
